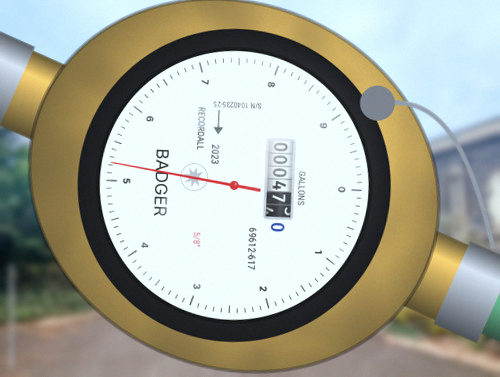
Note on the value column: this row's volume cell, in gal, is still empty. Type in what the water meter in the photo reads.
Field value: 4735.2 gal
